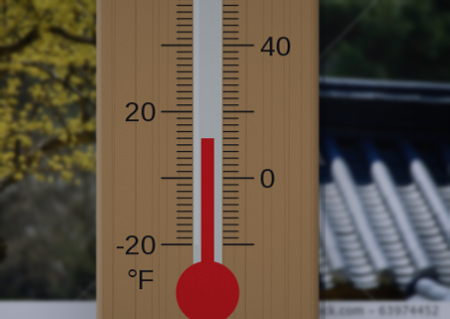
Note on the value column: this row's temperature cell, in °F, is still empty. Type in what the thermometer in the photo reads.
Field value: 12 °F
